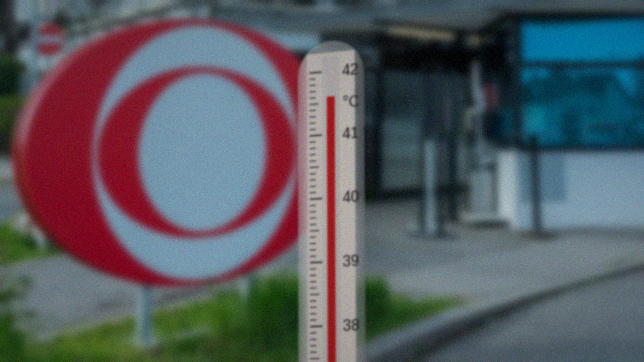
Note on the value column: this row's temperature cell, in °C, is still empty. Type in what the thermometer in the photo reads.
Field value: 41.6 °C
